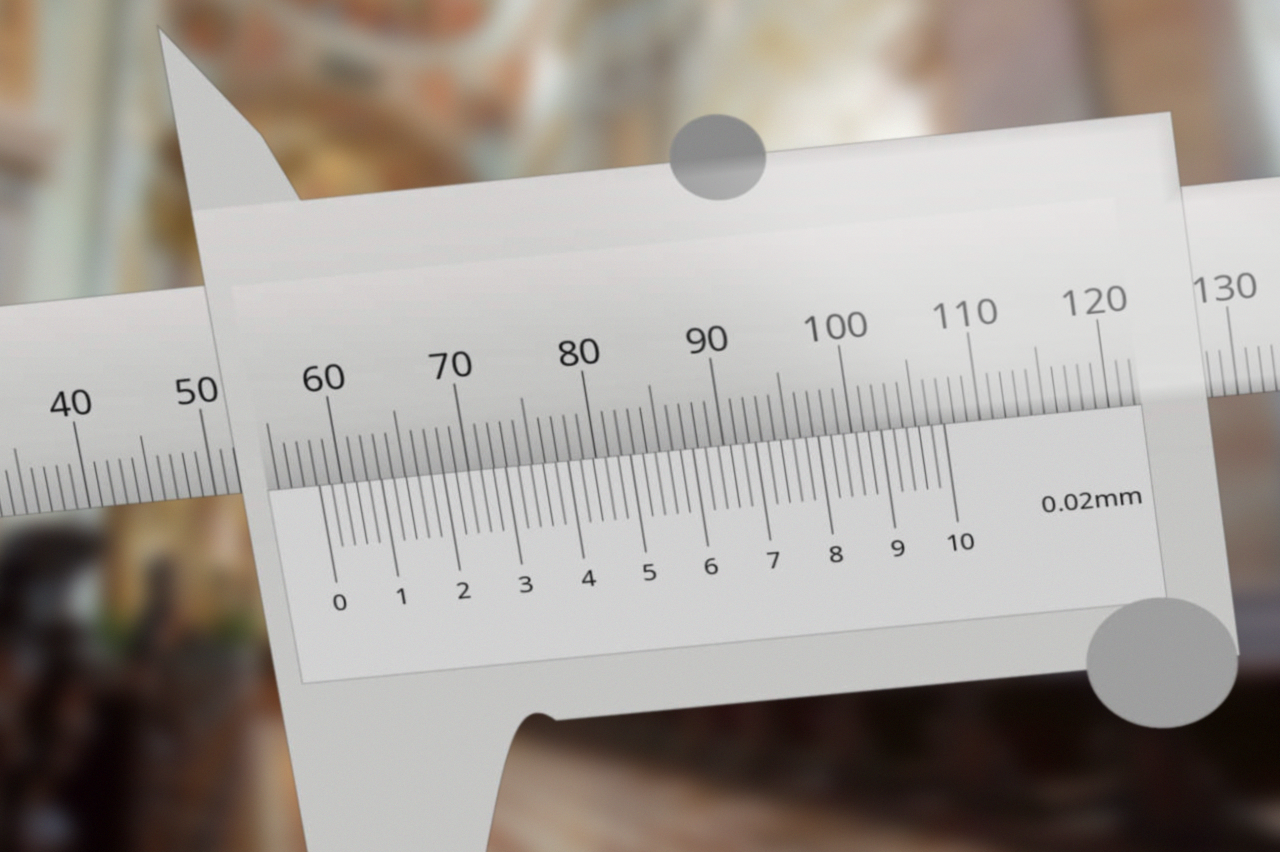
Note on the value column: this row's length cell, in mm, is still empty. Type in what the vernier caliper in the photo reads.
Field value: 58.2 mm
